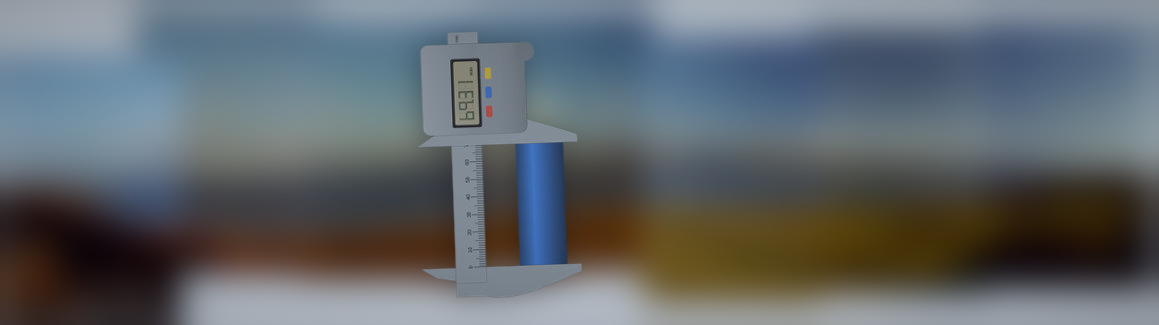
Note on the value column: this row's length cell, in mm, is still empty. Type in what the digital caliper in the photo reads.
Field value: 69.31 mm
